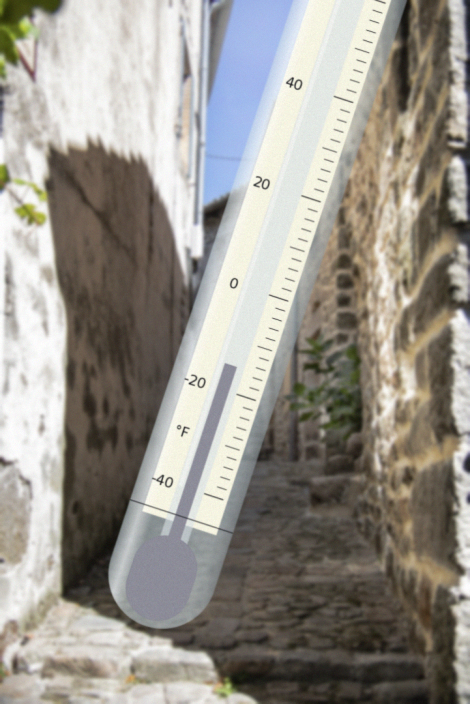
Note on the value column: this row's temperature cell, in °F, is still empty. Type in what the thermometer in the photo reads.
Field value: -15 °F
